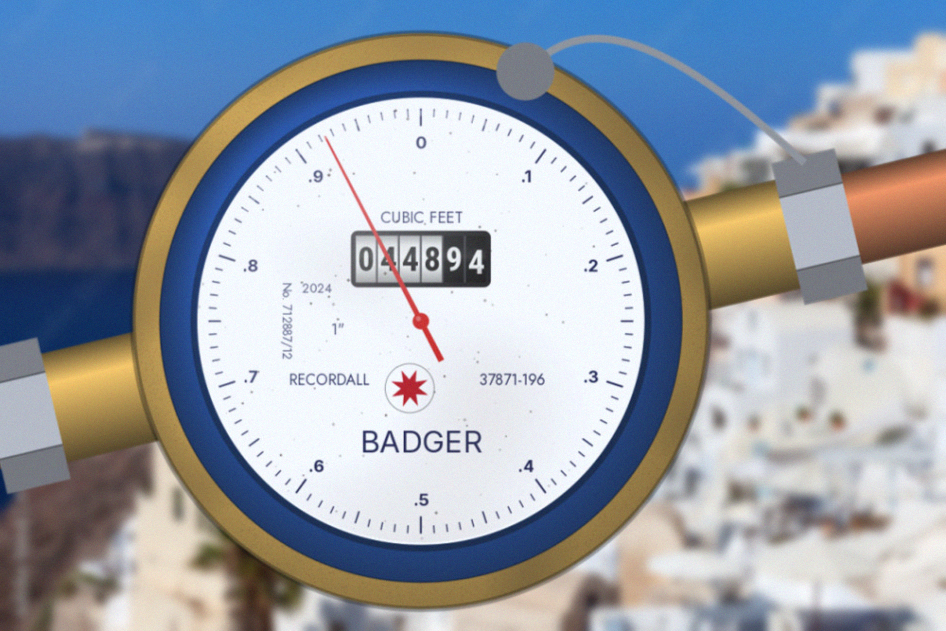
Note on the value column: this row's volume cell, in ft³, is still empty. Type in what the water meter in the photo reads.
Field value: 44893.92 ft³
